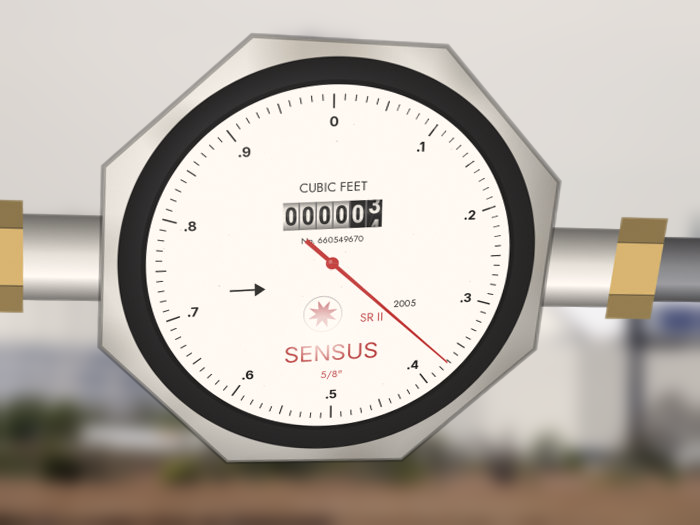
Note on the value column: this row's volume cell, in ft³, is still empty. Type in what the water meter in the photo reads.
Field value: 3.37 ft³
